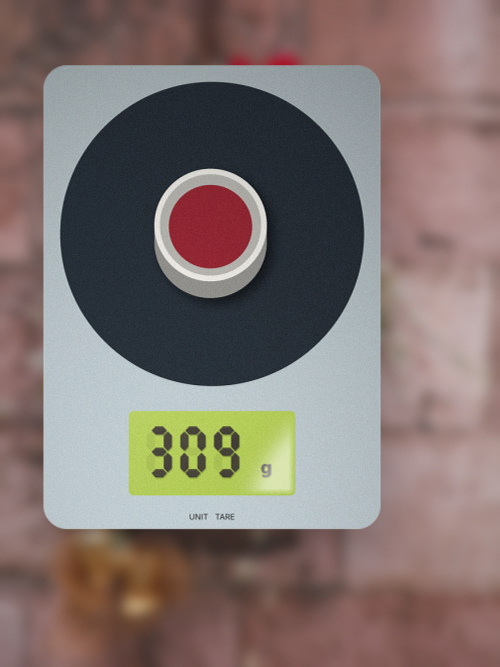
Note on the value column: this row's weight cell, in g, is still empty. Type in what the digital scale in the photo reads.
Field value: 309 g
